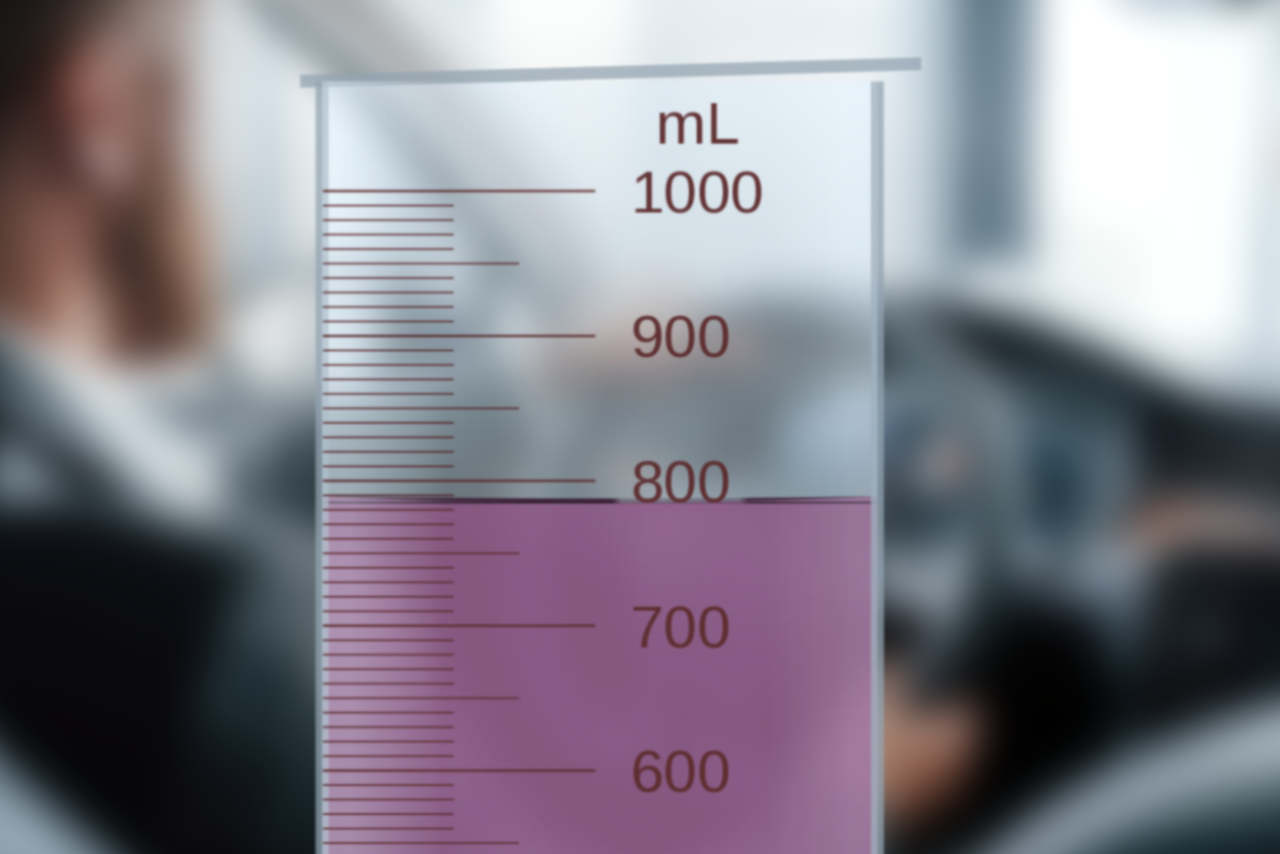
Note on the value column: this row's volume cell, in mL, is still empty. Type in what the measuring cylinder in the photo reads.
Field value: 785 mL
